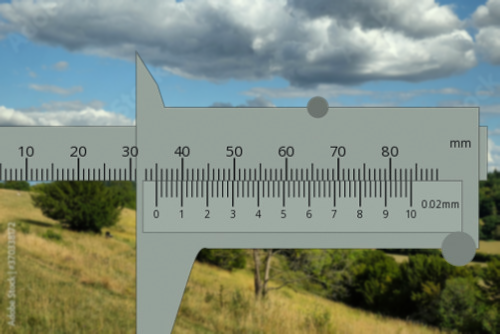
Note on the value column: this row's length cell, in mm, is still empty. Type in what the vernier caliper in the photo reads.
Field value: 35.0 mm
